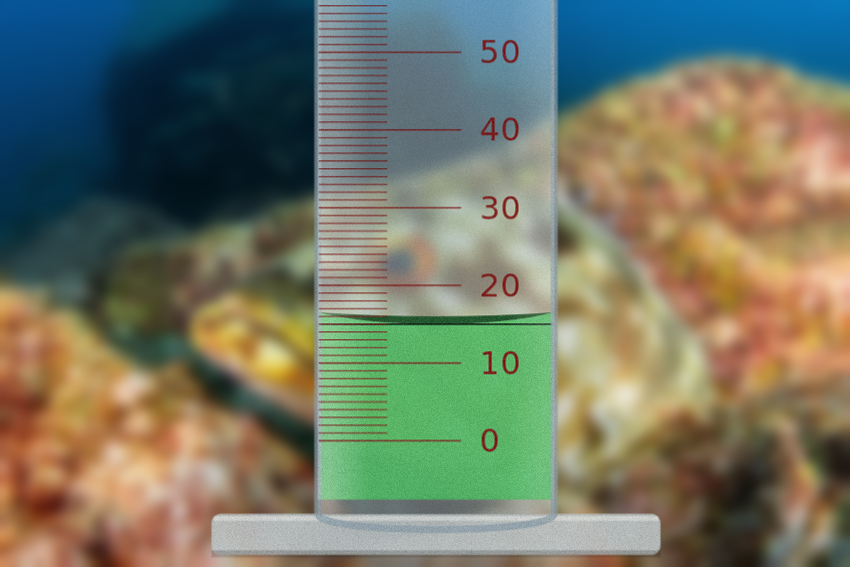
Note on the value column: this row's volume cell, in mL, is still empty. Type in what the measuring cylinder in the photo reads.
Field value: 15 mL
